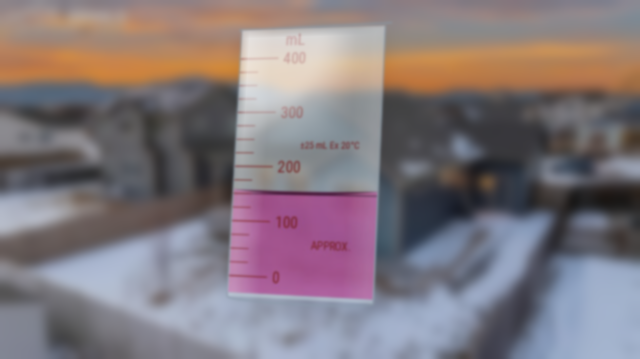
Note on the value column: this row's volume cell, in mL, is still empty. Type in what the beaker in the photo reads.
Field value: 150 mL
